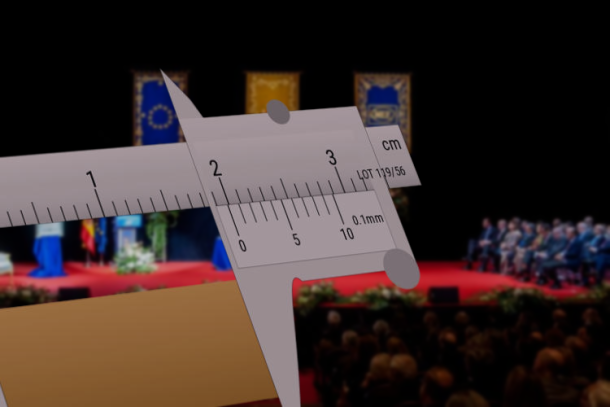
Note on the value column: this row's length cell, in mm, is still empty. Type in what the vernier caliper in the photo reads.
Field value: 19.9 mm
